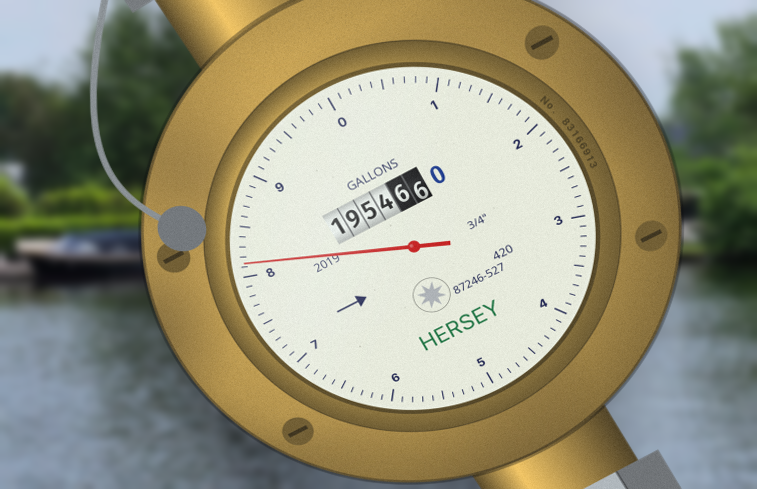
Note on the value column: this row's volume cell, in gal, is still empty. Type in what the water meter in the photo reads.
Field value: 1954658.1 gal
